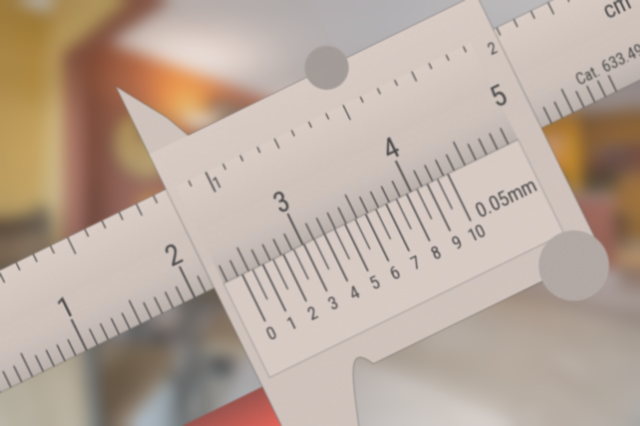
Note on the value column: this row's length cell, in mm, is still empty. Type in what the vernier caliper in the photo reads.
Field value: 24.4 mm
